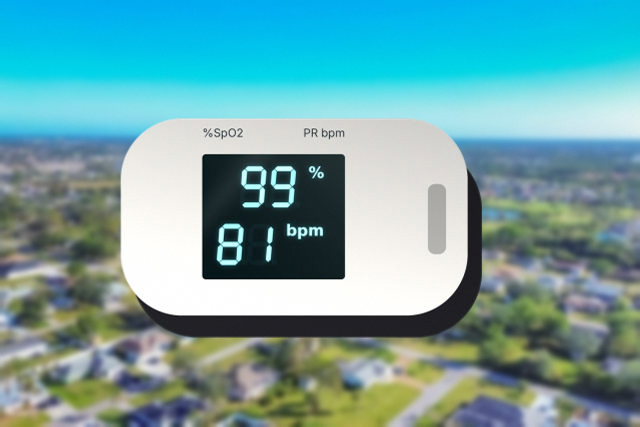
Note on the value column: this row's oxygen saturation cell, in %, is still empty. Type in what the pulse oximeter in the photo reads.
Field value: 99 %
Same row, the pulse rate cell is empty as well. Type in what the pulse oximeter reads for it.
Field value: 81 bpm
